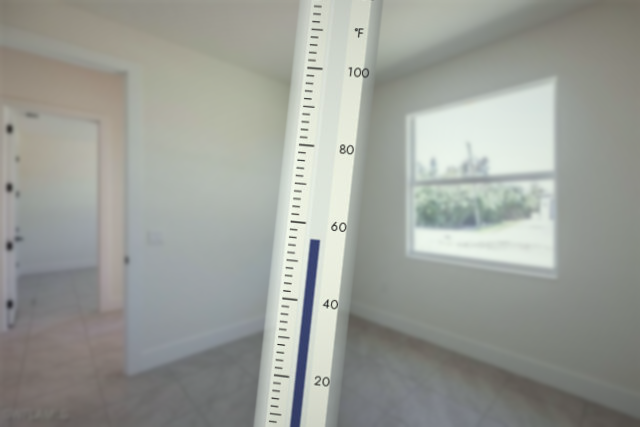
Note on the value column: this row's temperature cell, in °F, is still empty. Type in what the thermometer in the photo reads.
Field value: 56 °F
